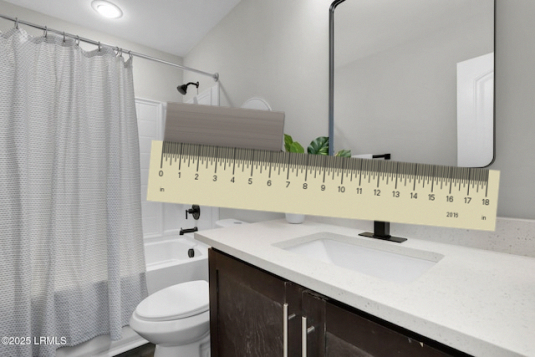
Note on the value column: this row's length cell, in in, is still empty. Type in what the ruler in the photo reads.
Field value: 6.5 in
